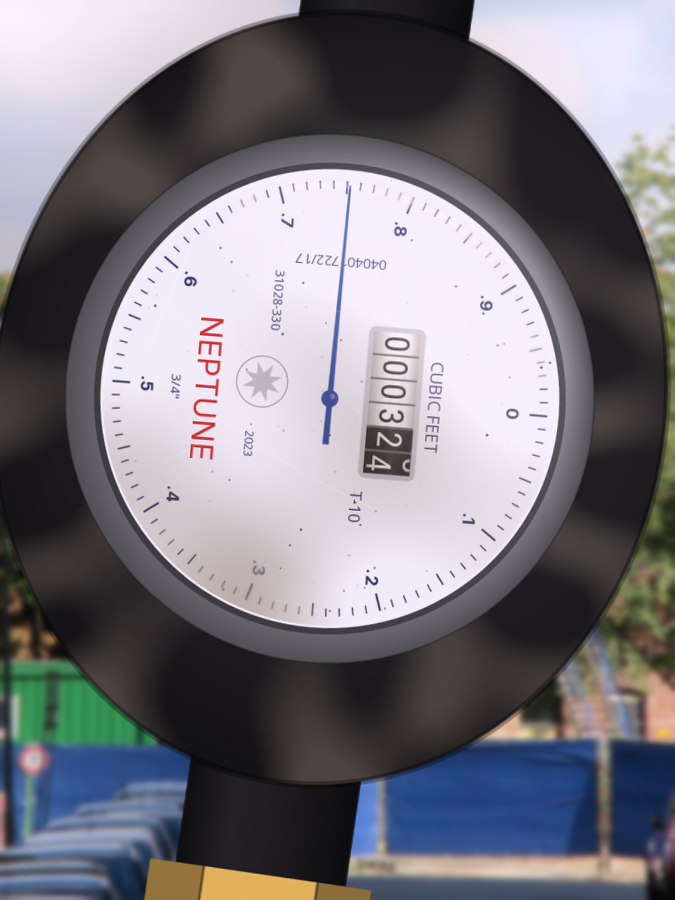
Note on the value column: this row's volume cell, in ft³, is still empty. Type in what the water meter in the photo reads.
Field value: 323.75 ft³
